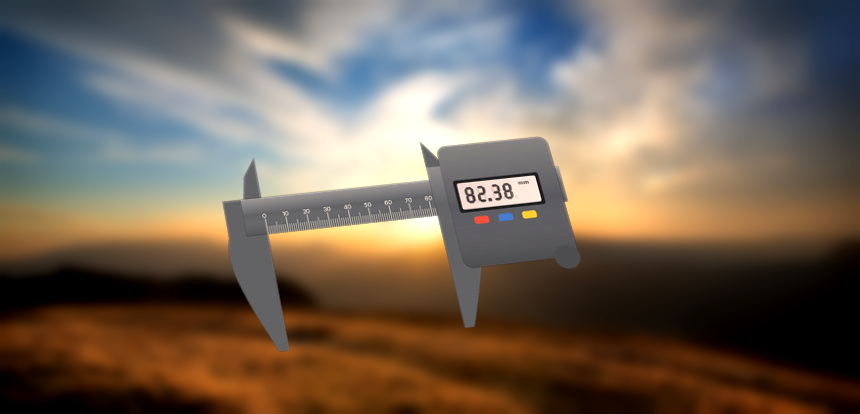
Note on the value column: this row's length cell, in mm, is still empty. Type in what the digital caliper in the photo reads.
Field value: 82.38 mm
